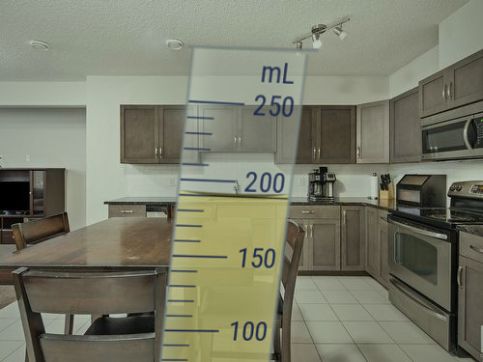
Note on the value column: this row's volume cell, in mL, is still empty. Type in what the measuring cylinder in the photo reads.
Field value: 190 mL
